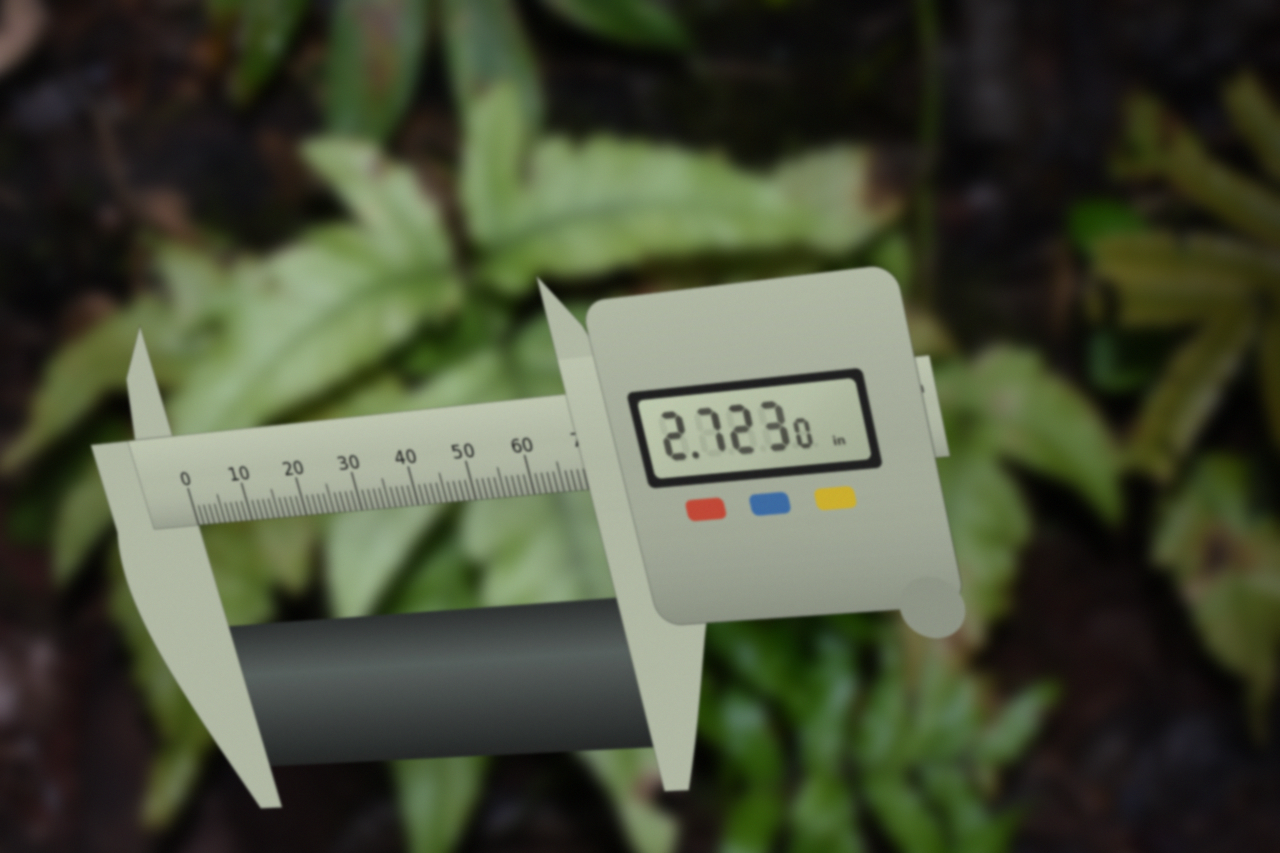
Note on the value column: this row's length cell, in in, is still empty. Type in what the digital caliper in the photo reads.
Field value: 2.7230 in
